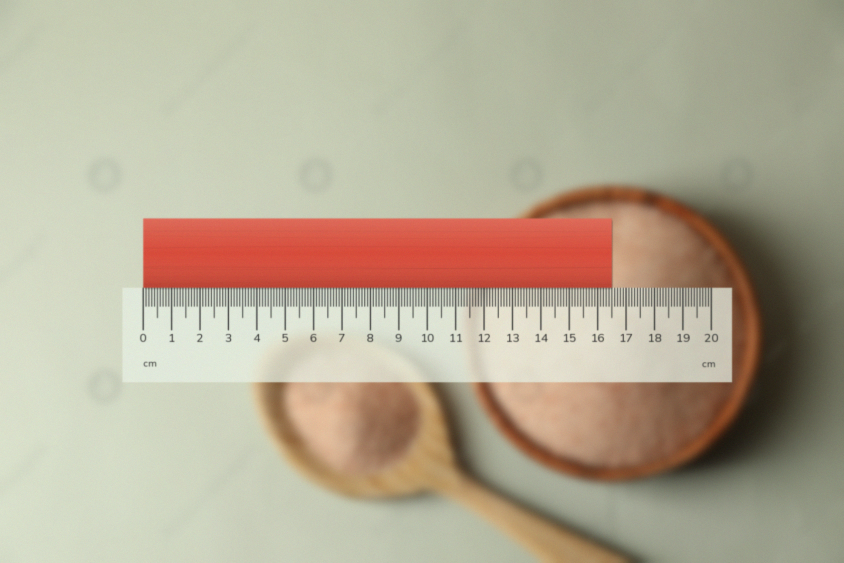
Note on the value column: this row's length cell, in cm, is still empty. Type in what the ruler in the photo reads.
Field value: 16.5 cm
